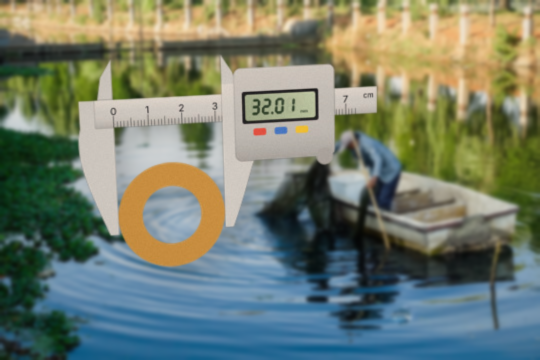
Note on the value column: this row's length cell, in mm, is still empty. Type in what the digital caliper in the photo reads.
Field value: 32.01 mm
